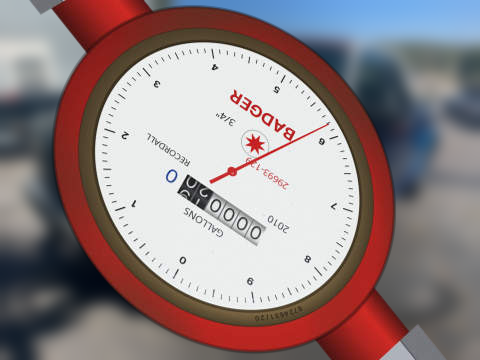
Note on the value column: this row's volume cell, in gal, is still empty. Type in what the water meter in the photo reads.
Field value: 195.8 gal
